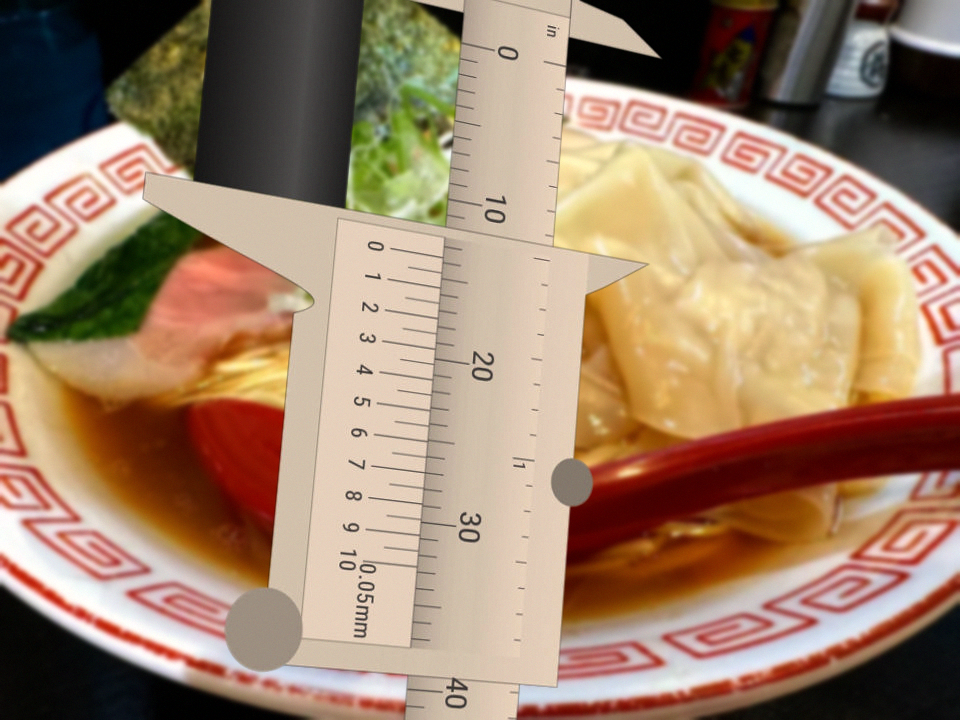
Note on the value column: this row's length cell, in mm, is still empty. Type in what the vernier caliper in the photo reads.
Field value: 13.7 mm
